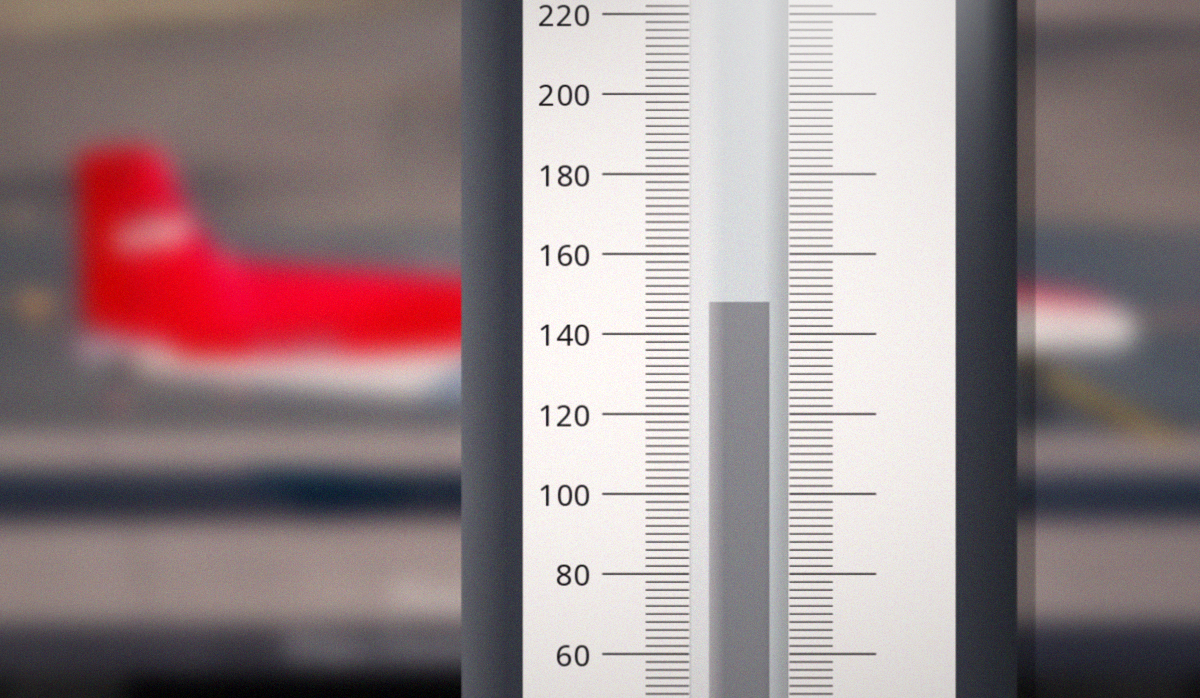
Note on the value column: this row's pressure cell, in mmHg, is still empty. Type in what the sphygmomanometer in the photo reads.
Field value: 148 mmHg
